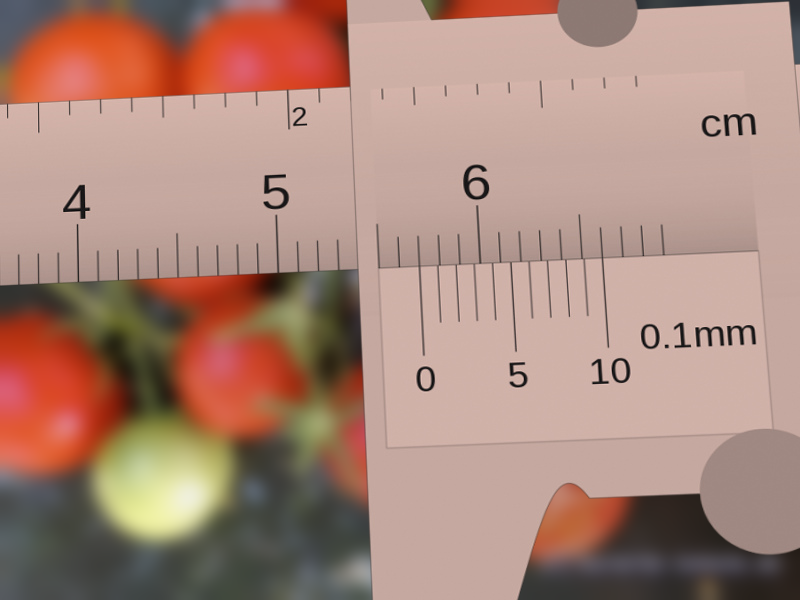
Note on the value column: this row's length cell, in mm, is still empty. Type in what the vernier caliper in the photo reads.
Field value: 57.0 mm
